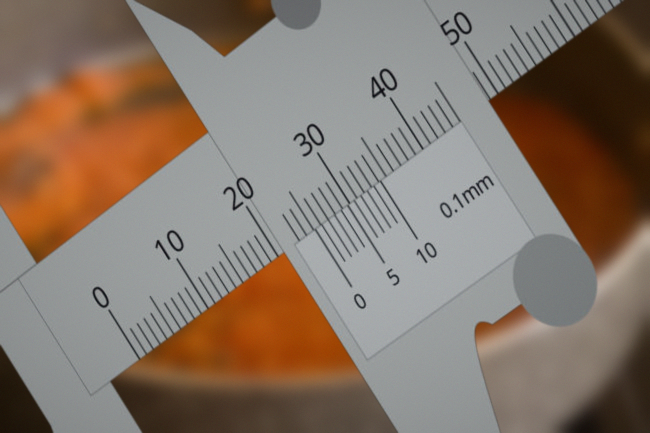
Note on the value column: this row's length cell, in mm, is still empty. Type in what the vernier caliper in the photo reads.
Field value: 25.2 mm
